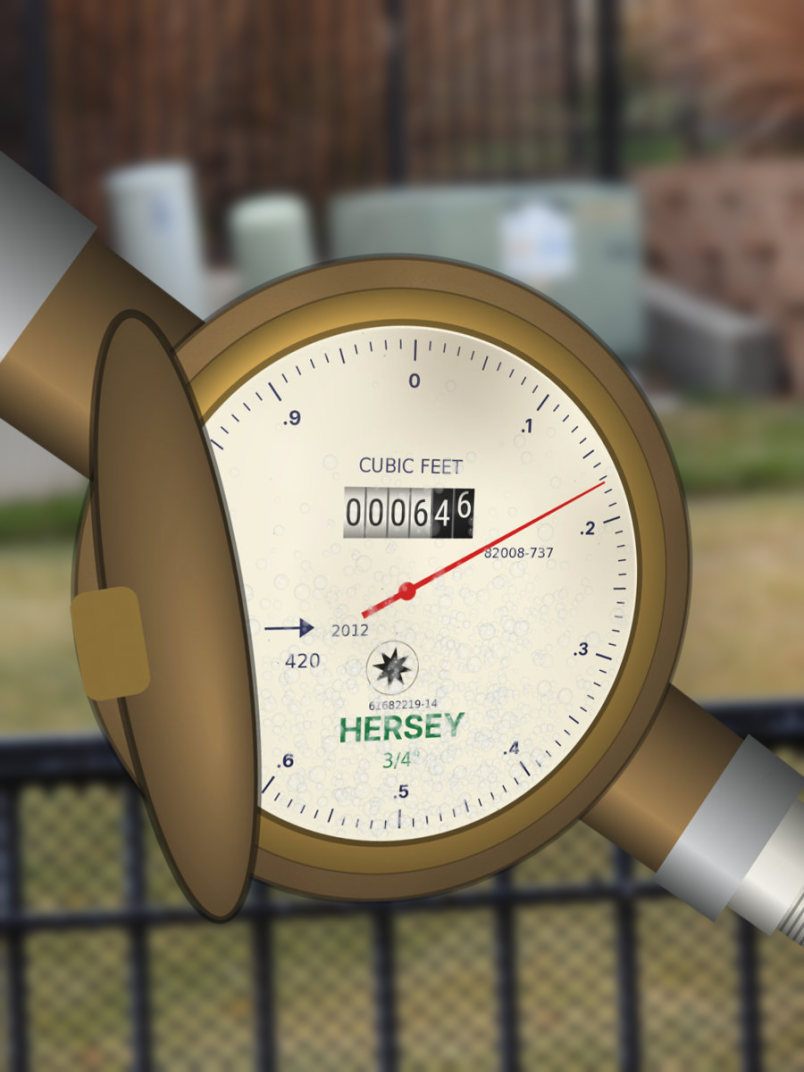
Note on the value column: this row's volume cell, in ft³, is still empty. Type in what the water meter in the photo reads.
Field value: 646.17 ft³
